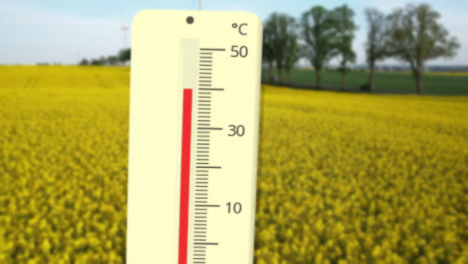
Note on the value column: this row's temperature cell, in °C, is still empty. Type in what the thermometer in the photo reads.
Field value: 40 °C
